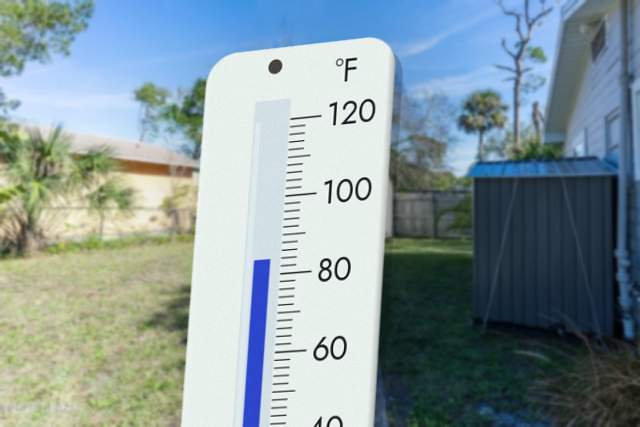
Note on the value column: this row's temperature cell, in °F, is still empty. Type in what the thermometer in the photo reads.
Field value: 84 °F
